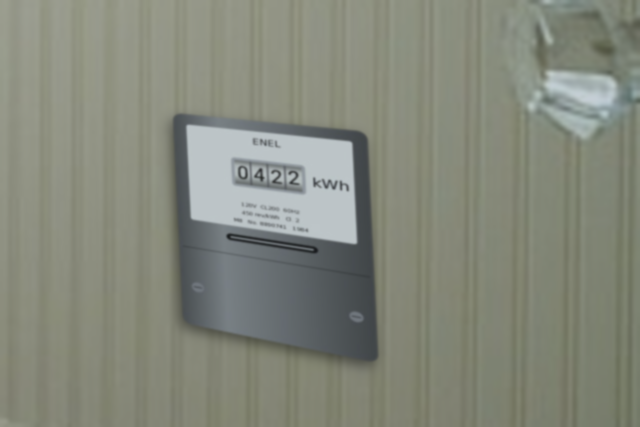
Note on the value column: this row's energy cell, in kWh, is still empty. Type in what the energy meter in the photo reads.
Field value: 422 kWh
